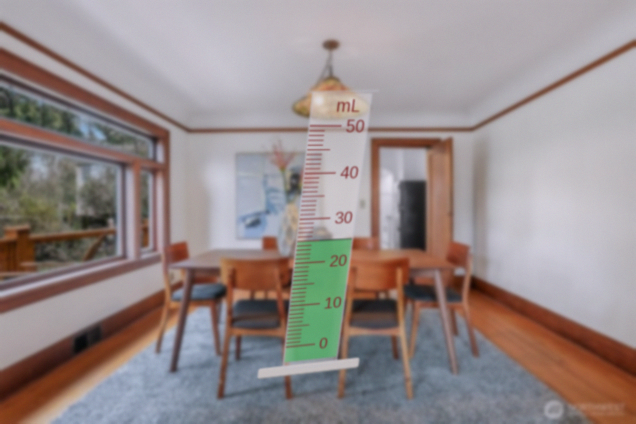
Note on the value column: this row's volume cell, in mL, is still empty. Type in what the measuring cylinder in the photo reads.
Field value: 25 mL
